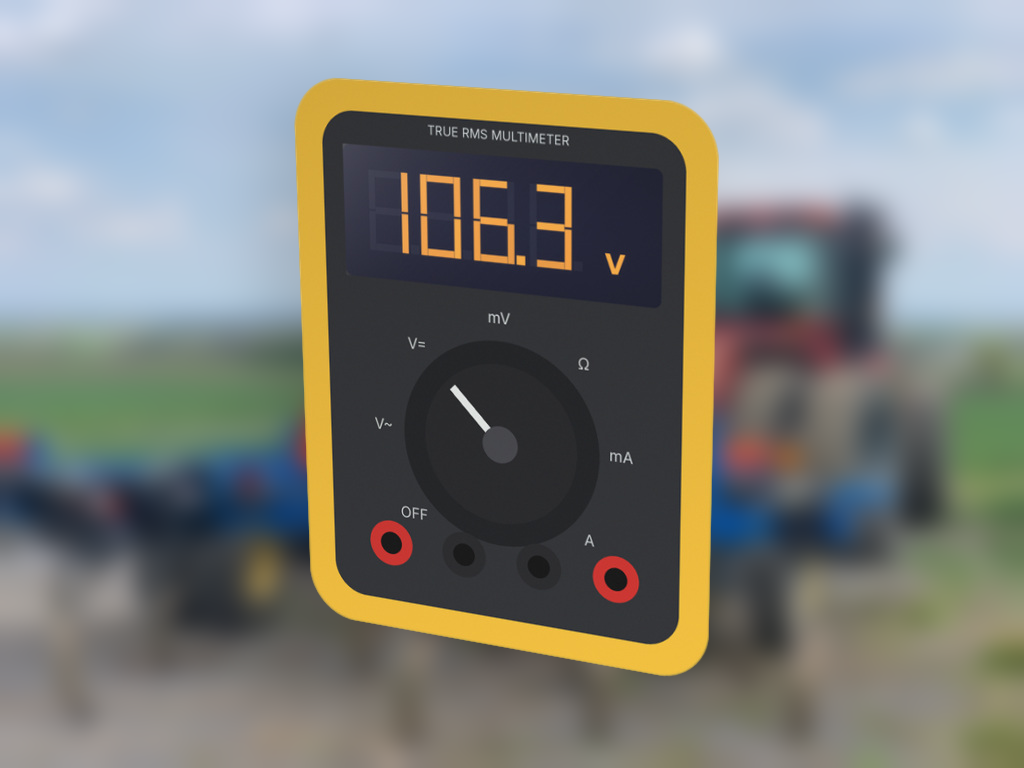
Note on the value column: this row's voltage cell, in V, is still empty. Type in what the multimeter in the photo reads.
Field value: 106.3 V
